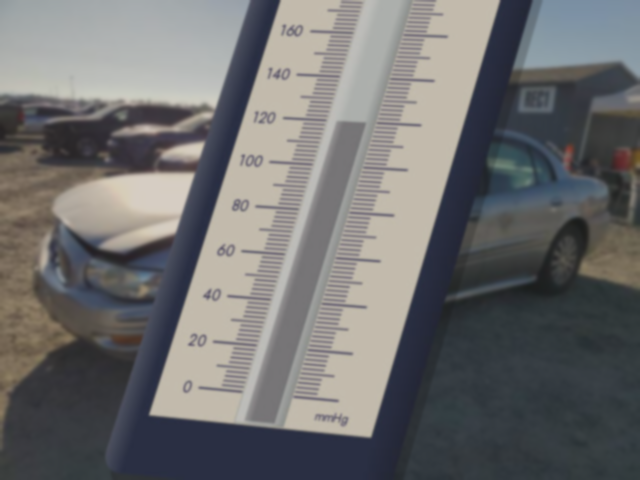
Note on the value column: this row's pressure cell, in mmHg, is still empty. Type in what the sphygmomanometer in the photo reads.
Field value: 120 mmHg
